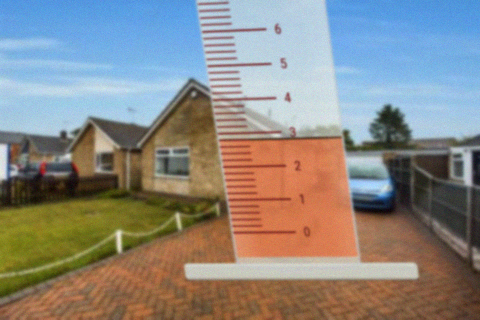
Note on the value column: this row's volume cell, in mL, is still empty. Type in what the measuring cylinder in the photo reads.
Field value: 2.8 mL
